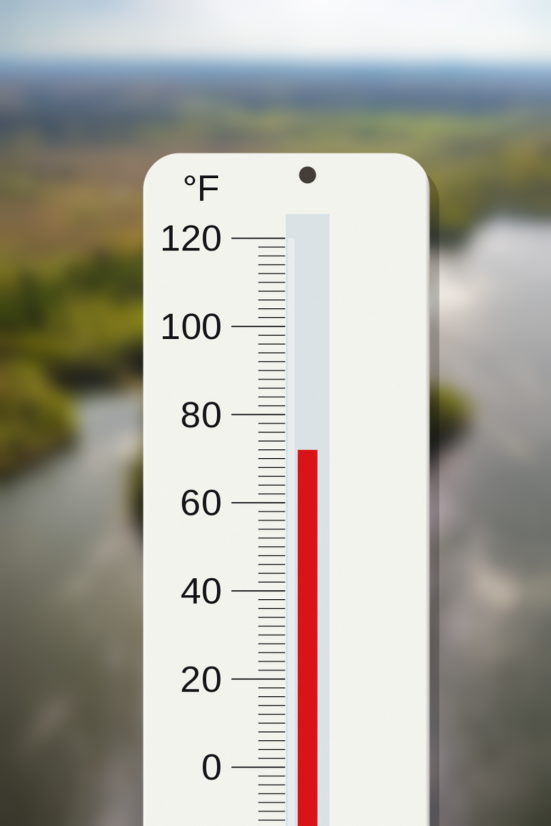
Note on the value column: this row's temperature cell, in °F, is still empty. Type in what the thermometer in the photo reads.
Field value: 72 °F
